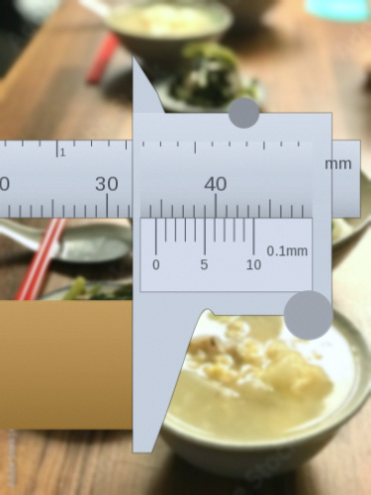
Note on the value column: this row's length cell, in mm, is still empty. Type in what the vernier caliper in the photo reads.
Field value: 34.5 mm
